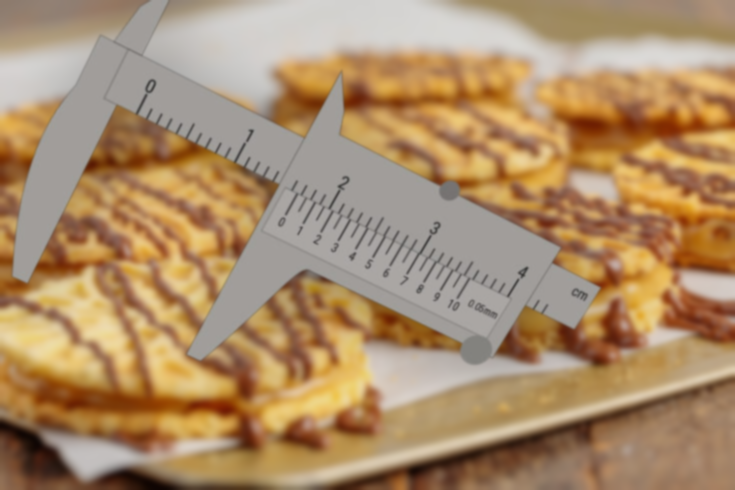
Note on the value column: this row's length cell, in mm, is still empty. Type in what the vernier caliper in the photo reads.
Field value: 16.6 mm
